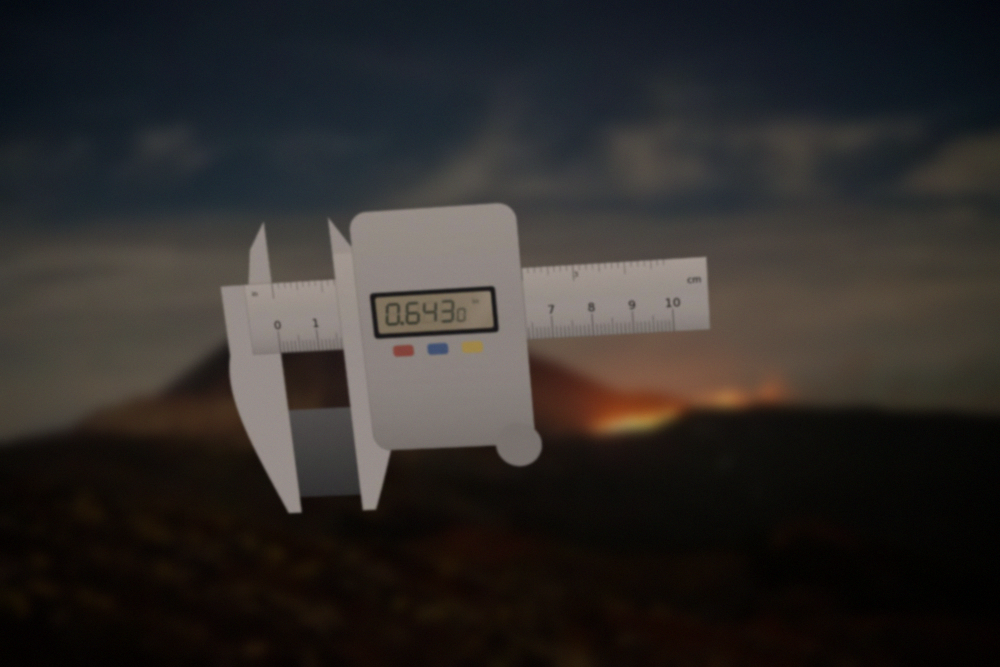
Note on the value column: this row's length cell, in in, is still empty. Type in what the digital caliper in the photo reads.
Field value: 0.6430 in
